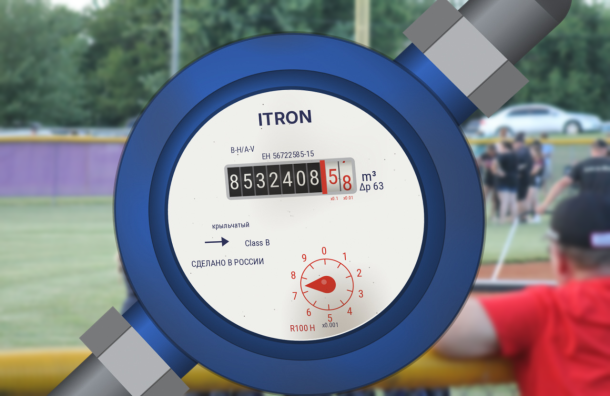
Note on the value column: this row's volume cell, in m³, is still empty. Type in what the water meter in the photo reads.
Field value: 8532408.577 m³
